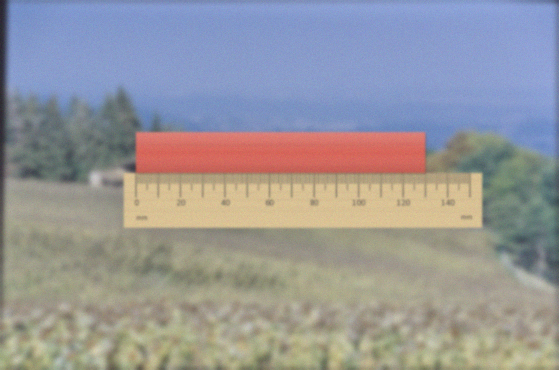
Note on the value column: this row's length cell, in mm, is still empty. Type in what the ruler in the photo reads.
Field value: 130 mm
